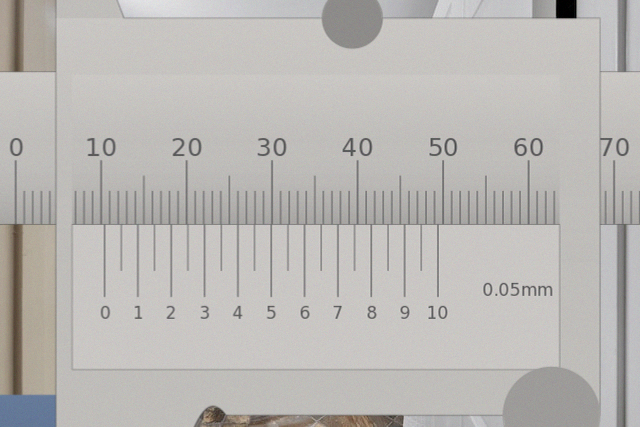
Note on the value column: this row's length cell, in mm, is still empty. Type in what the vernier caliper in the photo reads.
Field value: 10.4 mm
